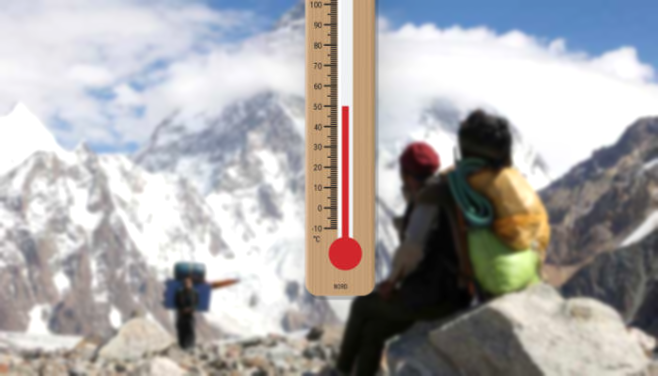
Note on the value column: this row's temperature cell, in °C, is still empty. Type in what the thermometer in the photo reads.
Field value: 50 °C
